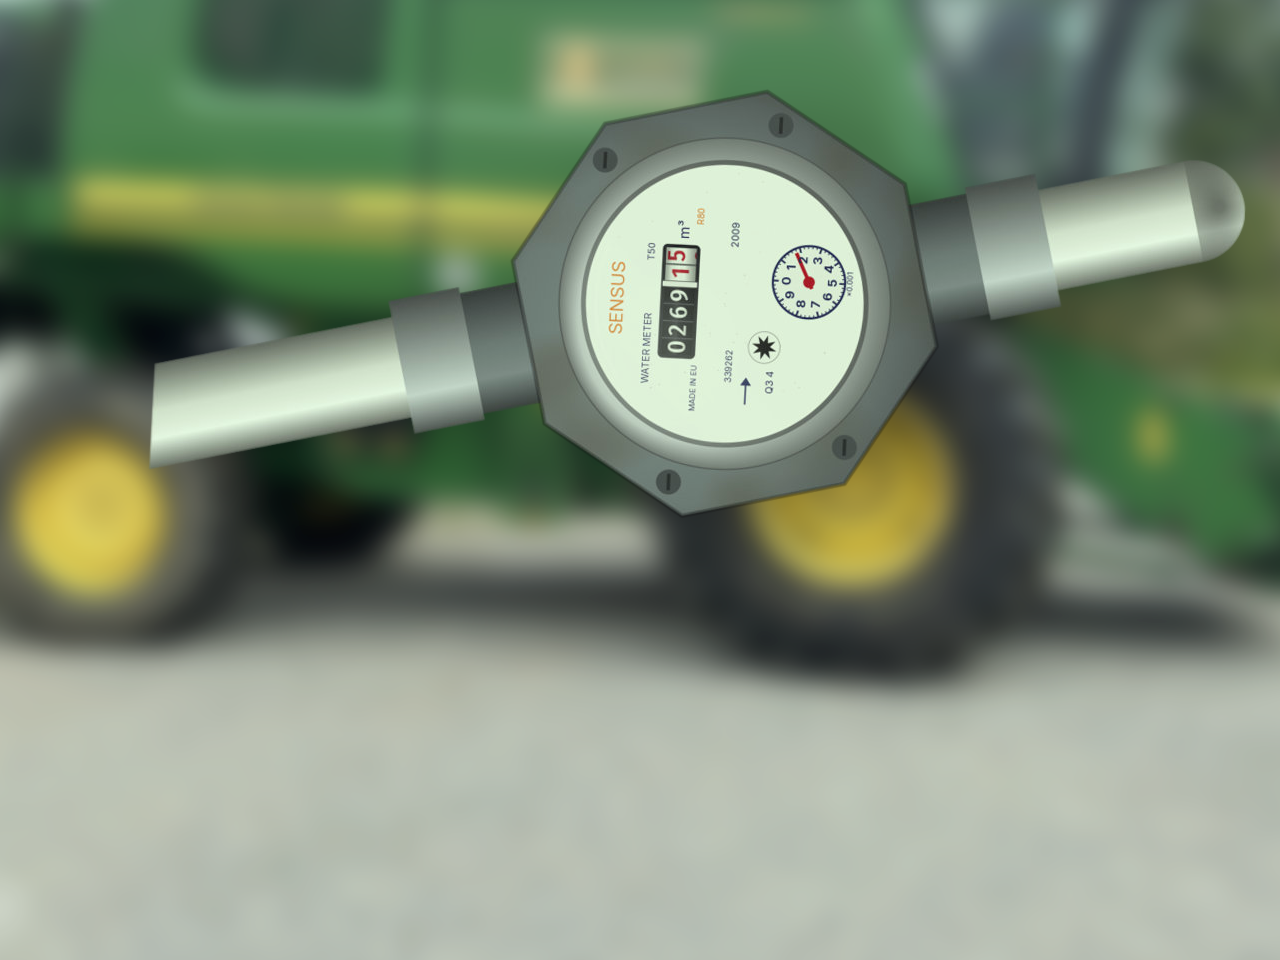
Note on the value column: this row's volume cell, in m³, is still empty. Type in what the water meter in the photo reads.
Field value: 269.151 m³
